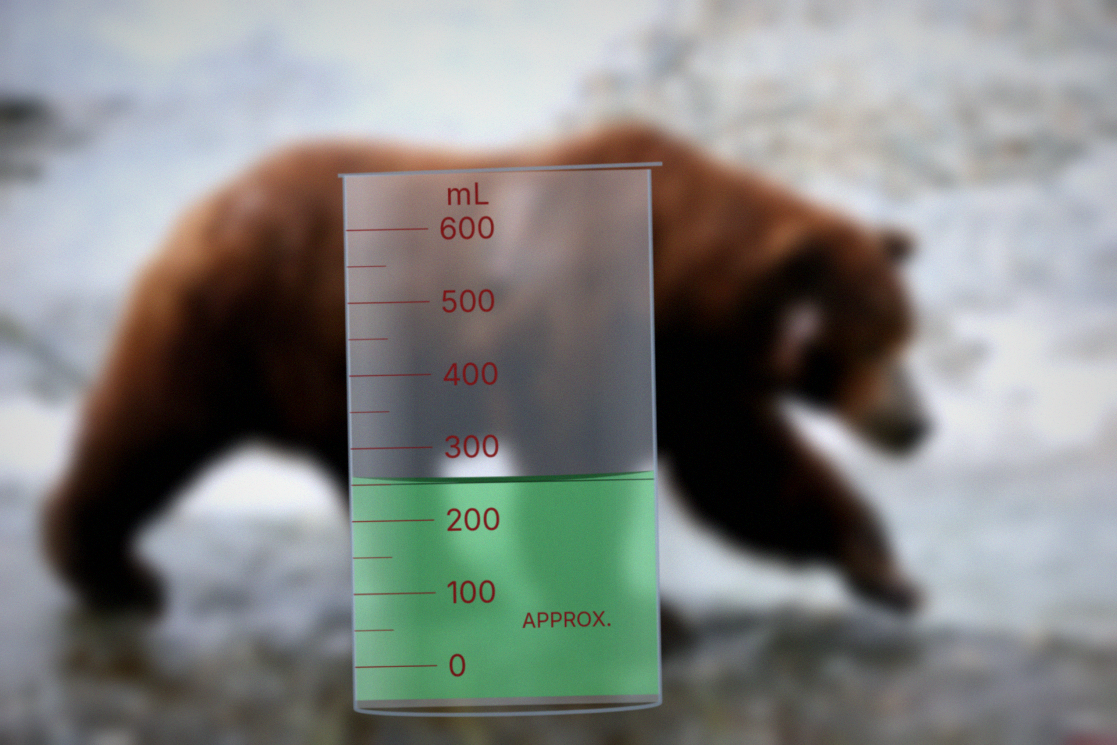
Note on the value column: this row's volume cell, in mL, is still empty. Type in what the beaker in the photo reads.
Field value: 250 mL
